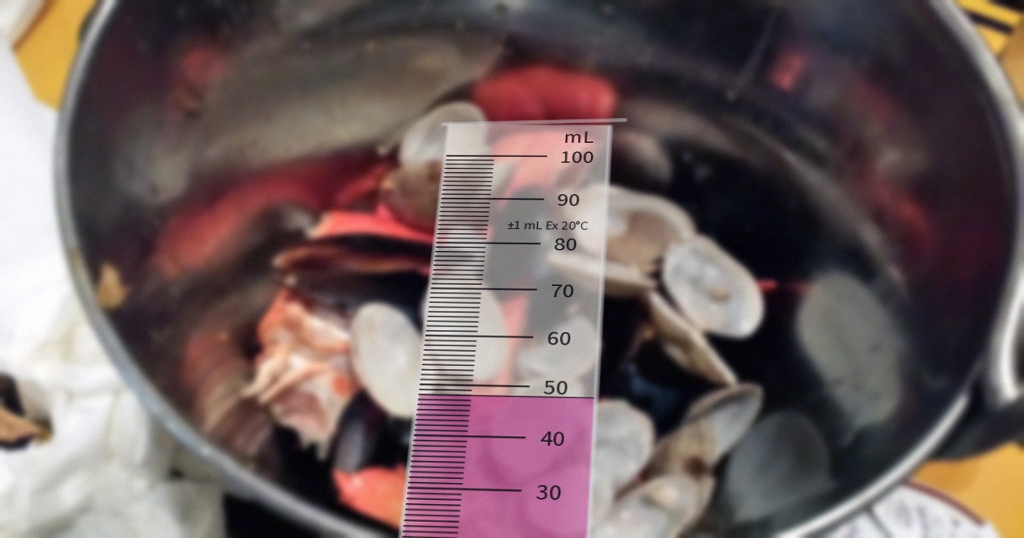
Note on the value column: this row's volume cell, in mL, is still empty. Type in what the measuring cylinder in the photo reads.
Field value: 48 mL
